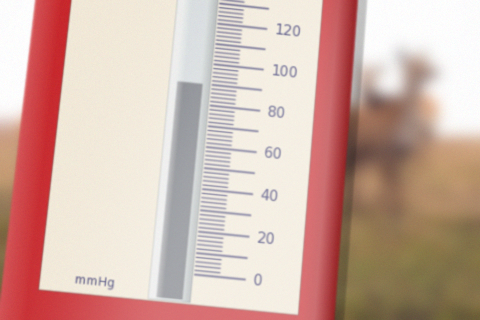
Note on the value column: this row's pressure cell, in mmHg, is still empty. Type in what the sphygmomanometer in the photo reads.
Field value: 90 mmHg
